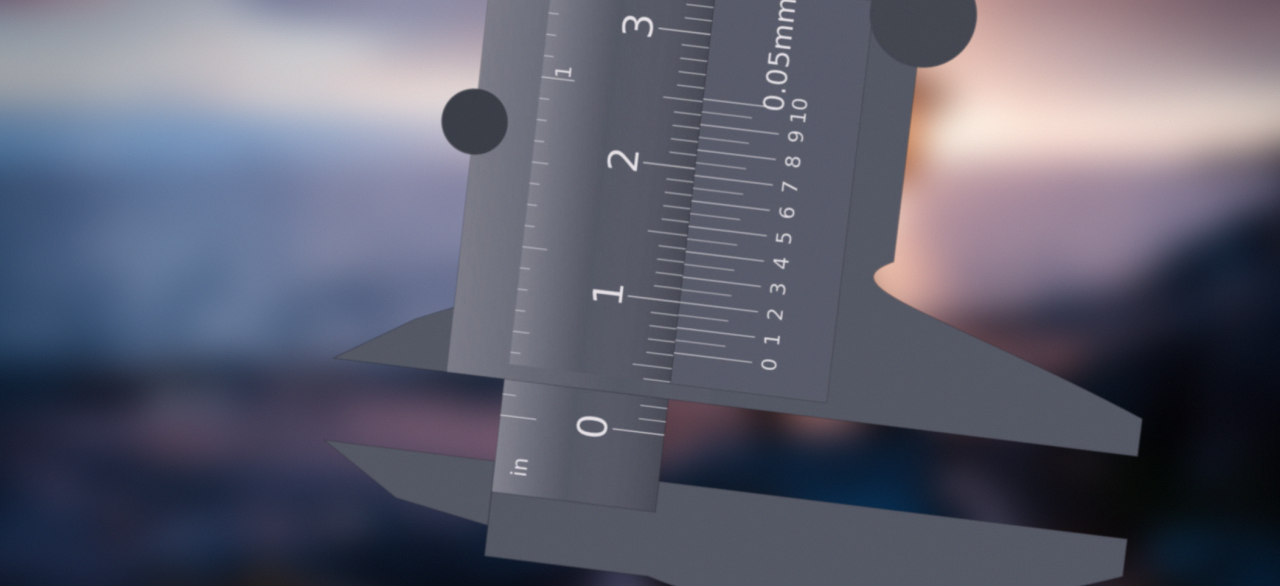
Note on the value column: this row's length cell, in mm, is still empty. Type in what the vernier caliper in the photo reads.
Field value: 6.2 mm
